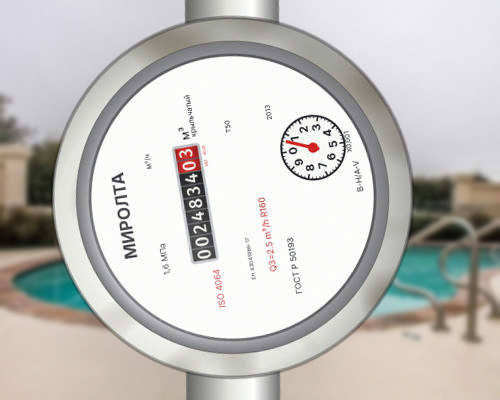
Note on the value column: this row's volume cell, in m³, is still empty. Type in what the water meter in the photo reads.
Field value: 24834.030 m³
